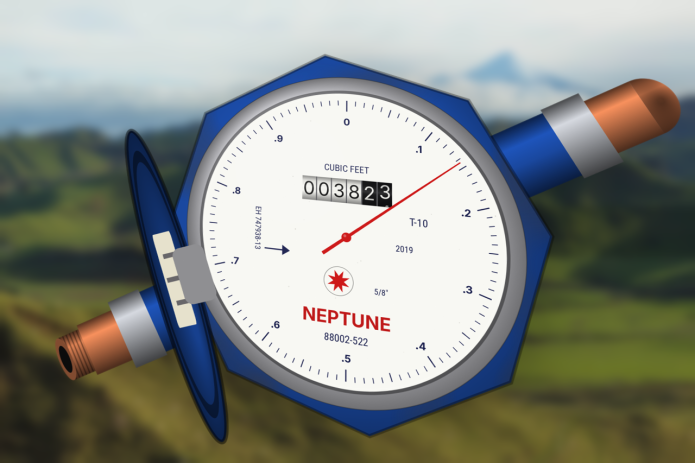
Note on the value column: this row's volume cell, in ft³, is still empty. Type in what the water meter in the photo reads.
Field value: 3823.14 ft³
